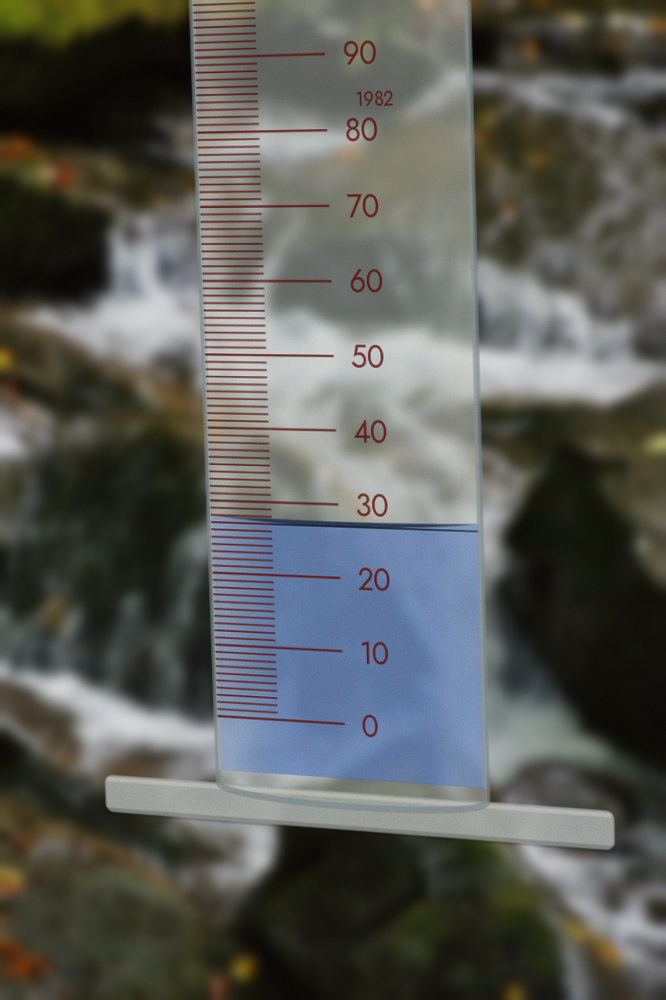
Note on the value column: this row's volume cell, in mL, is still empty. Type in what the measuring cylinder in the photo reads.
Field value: 27 mL
